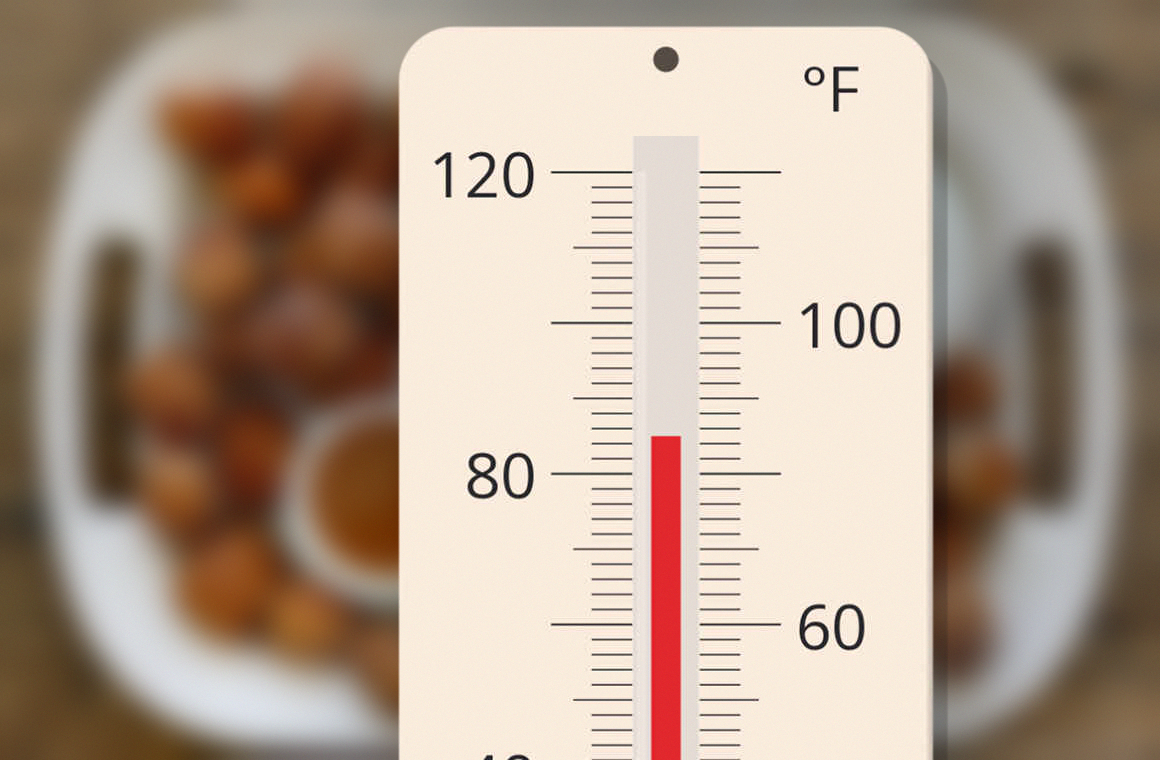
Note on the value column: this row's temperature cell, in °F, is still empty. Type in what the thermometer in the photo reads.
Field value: 85 °F
